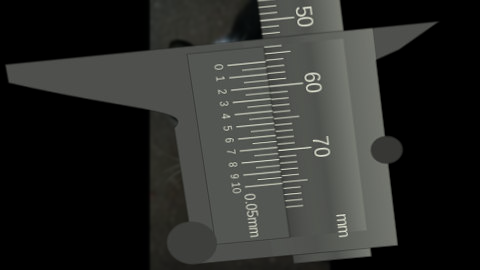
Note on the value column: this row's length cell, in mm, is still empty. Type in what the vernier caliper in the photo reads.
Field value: 56.2 mm
